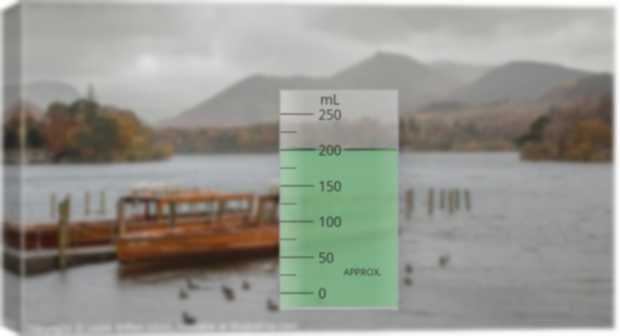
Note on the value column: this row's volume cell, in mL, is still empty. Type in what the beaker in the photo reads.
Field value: 200 mL
